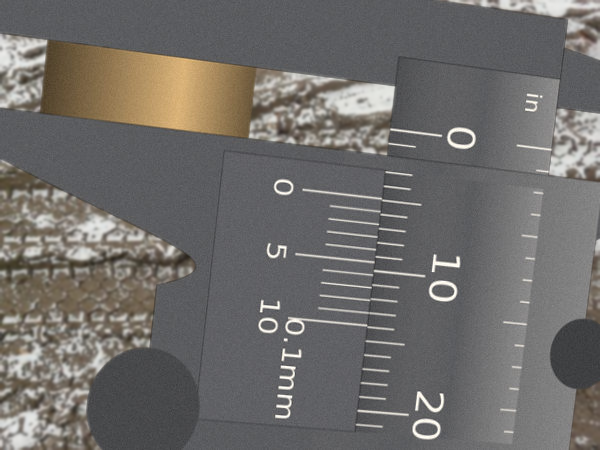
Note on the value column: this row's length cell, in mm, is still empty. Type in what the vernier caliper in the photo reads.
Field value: 4.9 mm
